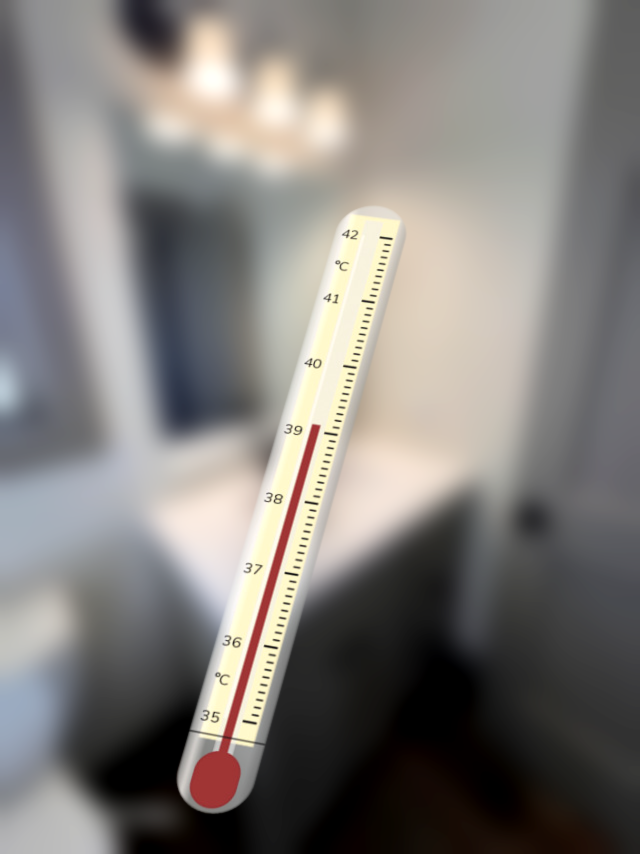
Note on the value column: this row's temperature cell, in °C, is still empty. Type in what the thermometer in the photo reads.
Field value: 39.1 °C
